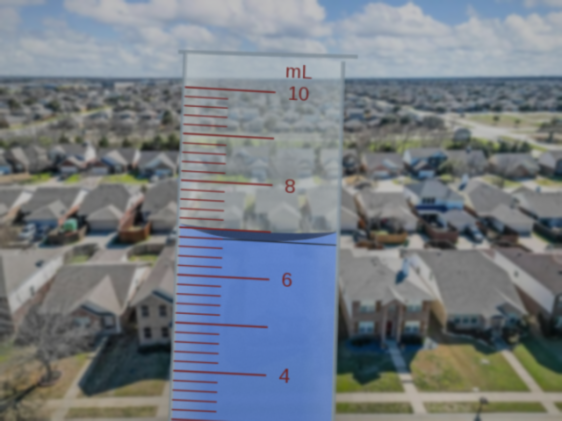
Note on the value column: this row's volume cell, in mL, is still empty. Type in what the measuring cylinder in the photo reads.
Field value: 6.8 mL
